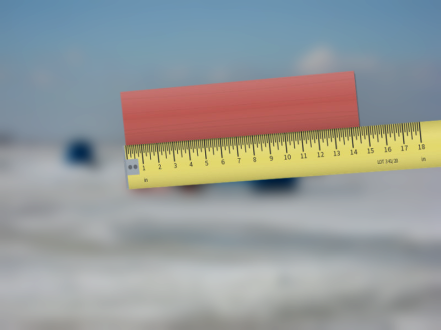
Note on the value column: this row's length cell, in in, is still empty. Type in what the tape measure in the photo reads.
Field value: 14.5 in
